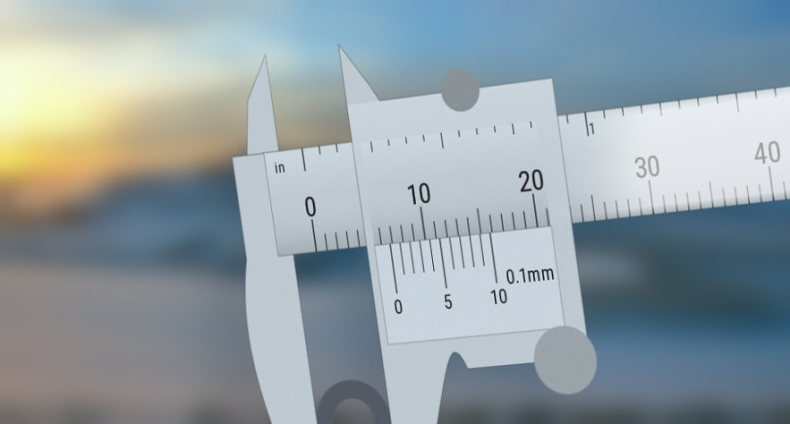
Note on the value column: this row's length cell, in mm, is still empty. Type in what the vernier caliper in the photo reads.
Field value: 6.8 mm
